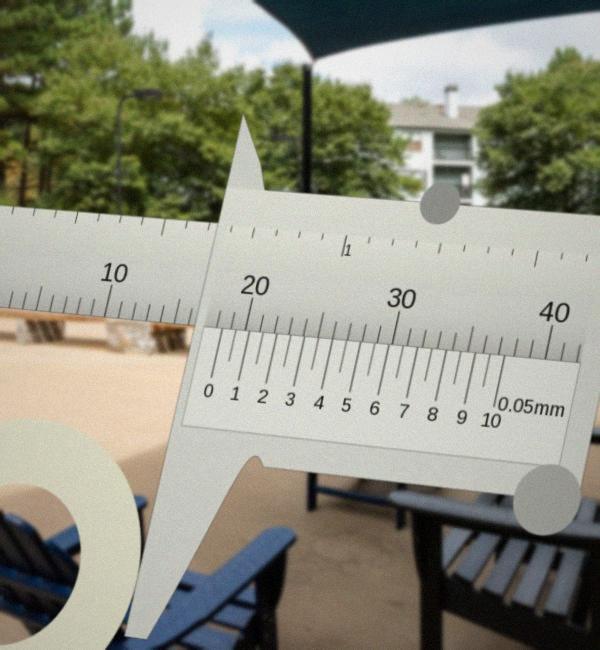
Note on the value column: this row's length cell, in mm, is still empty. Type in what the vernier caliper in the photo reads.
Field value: 18.4 mm
